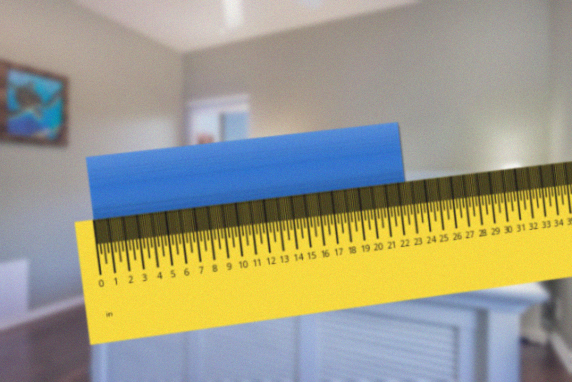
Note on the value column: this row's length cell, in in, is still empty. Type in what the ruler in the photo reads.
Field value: 22.5 in
